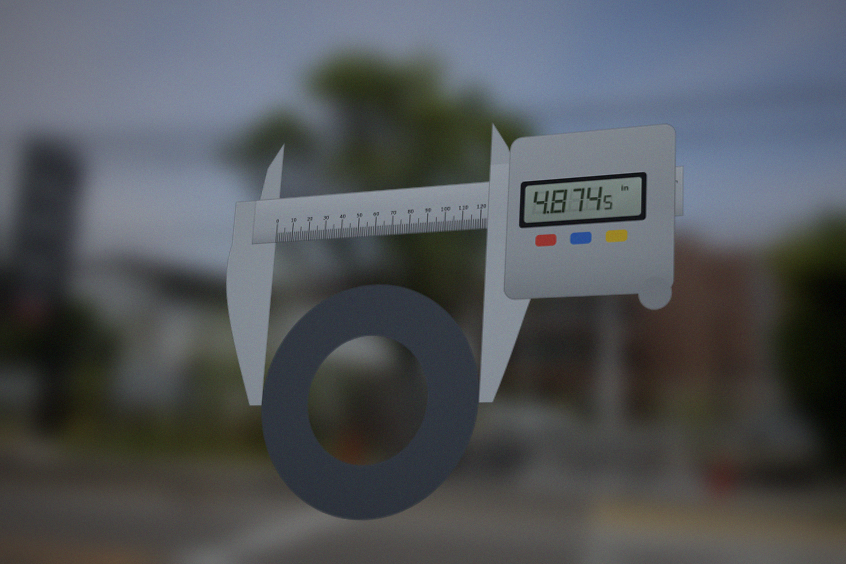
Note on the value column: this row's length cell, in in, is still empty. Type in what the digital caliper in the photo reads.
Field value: 4.8745 in
